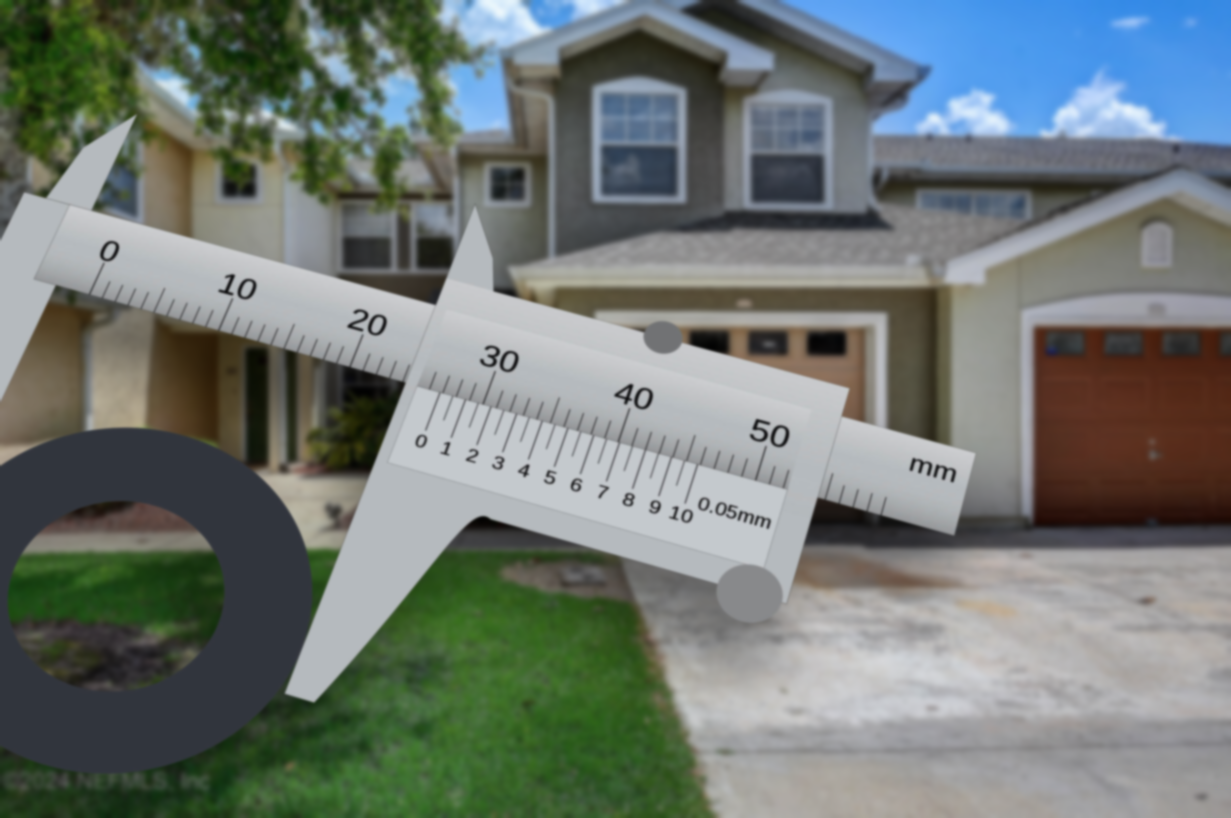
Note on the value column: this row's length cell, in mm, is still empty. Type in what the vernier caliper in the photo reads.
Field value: 26.8 mm
